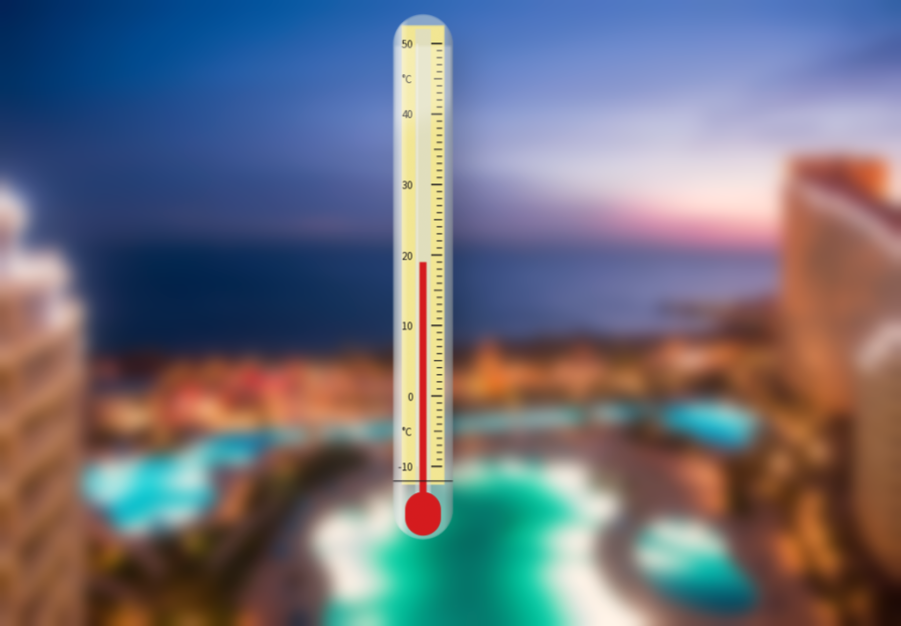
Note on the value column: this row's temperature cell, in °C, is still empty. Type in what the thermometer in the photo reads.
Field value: 19 °C
